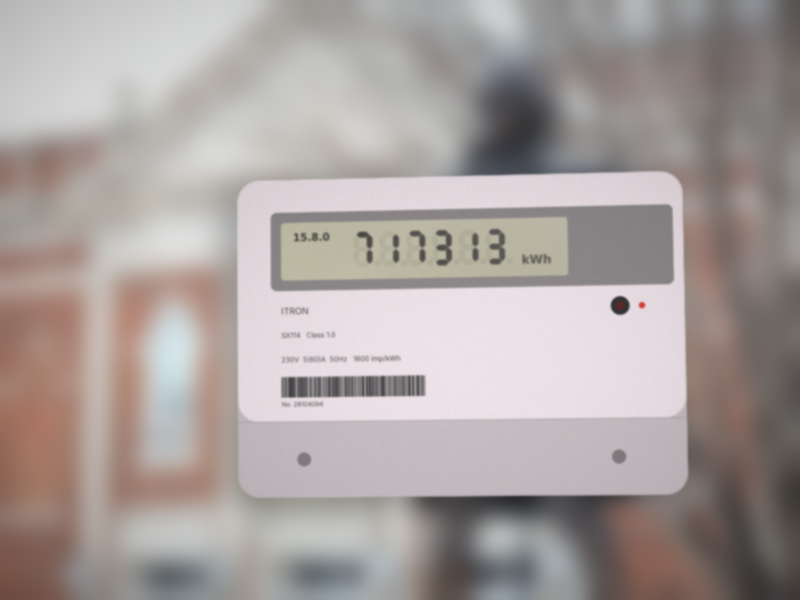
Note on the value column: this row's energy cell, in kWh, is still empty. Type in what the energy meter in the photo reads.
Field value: 717313 kWh
